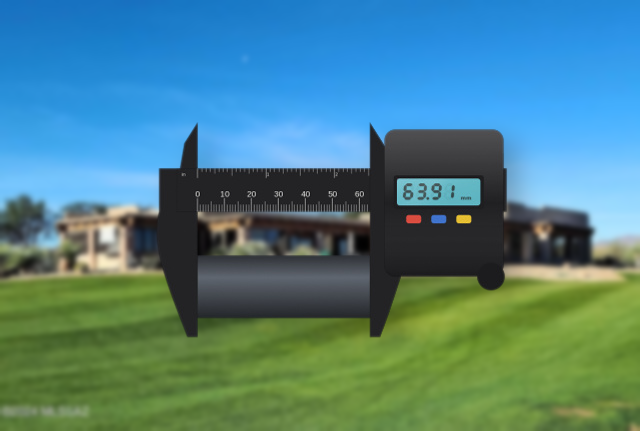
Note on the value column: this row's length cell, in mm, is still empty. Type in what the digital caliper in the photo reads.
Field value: 63.91 mm
